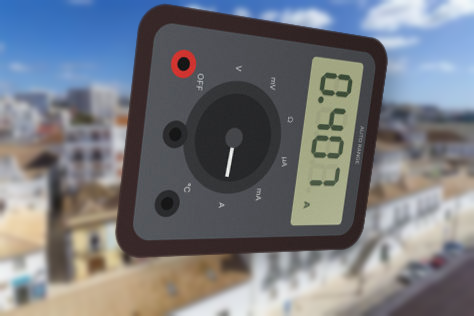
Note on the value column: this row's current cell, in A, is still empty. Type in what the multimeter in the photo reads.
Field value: 0.407 A
